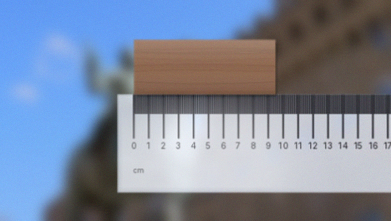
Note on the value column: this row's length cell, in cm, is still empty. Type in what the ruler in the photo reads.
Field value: 9.5 cm
